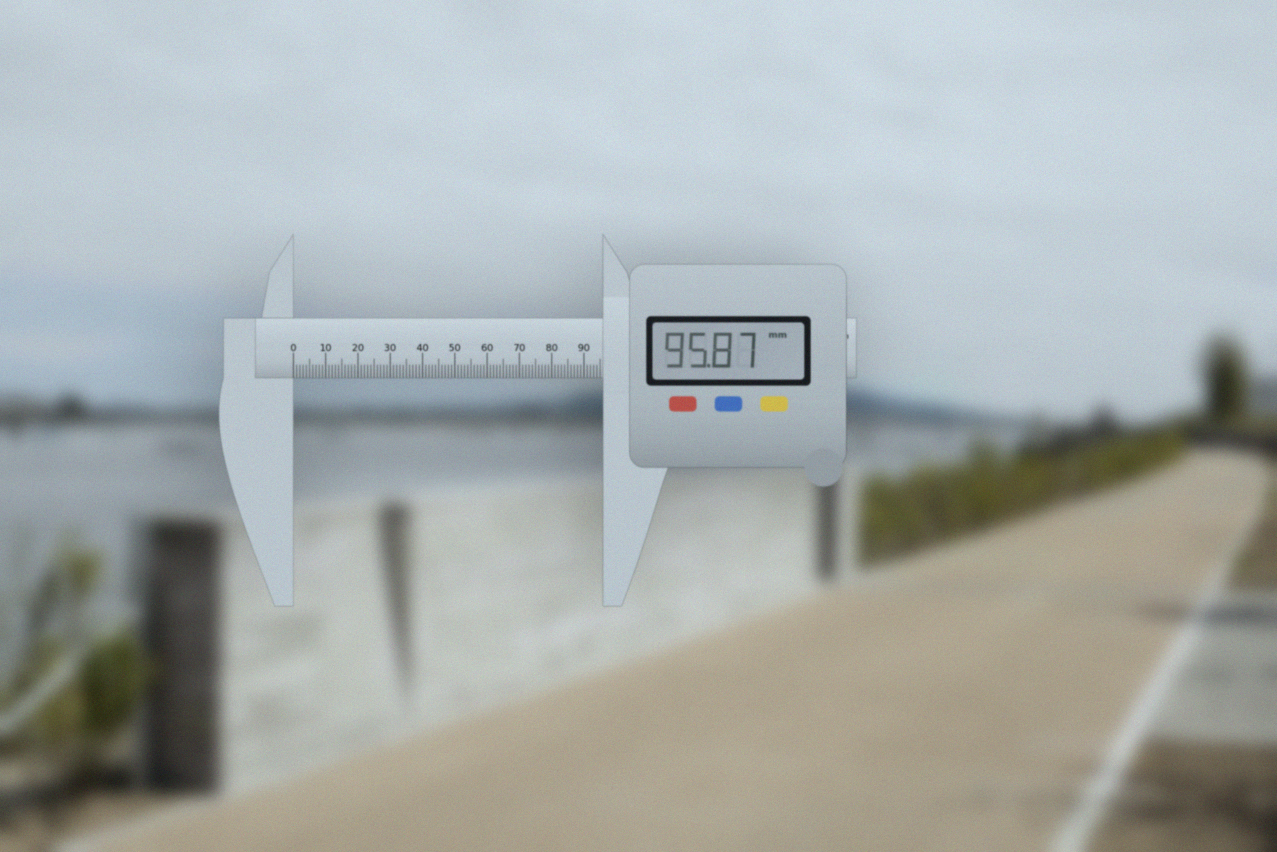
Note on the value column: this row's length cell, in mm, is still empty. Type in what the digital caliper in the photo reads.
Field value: 95.87 mm
